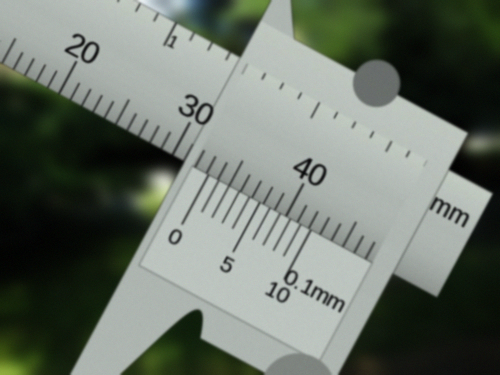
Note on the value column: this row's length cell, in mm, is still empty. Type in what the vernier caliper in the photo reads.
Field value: 33.2 mm
